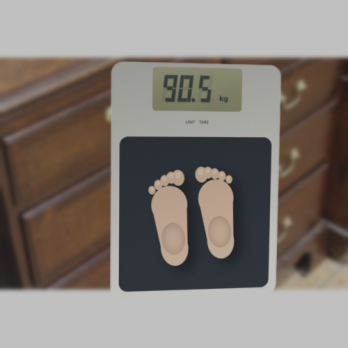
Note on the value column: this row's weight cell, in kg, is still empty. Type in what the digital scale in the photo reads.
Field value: 90.5 kg
